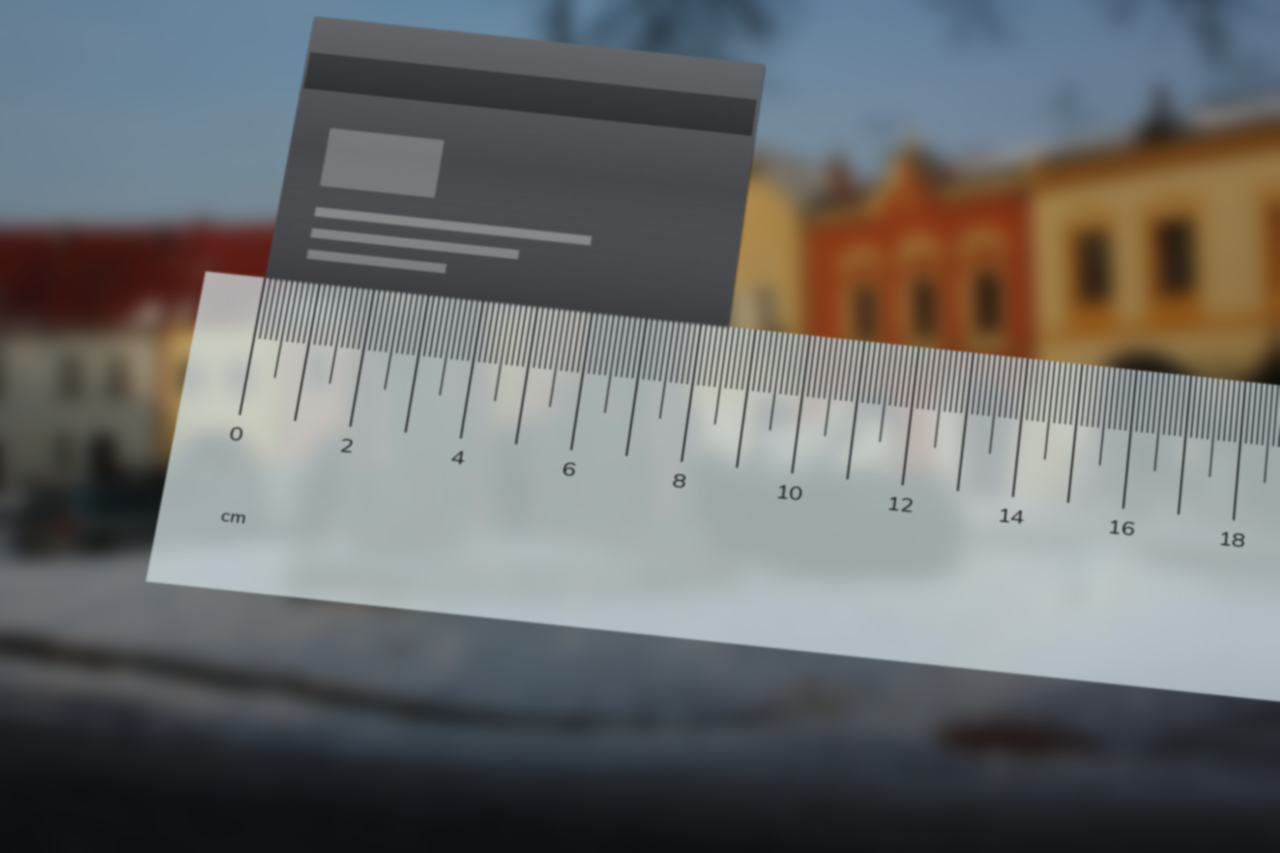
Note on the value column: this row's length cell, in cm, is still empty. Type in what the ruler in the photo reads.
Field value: 8.5 cm
